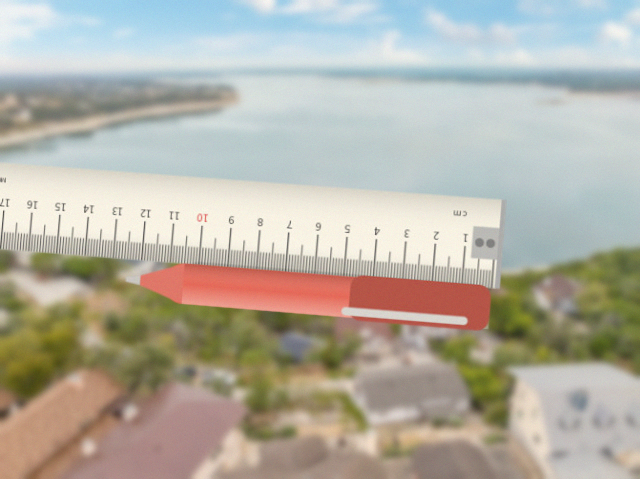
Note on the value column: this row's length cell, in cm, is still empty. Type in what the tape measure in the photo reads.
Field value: 12.5 cm
